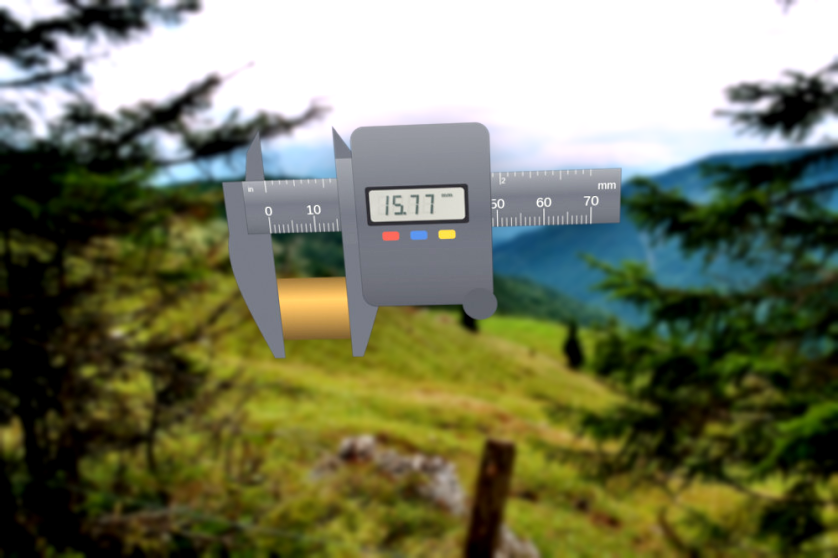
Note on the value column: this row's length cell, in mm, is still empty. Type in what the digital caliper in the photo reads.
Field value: 15.77 mm
